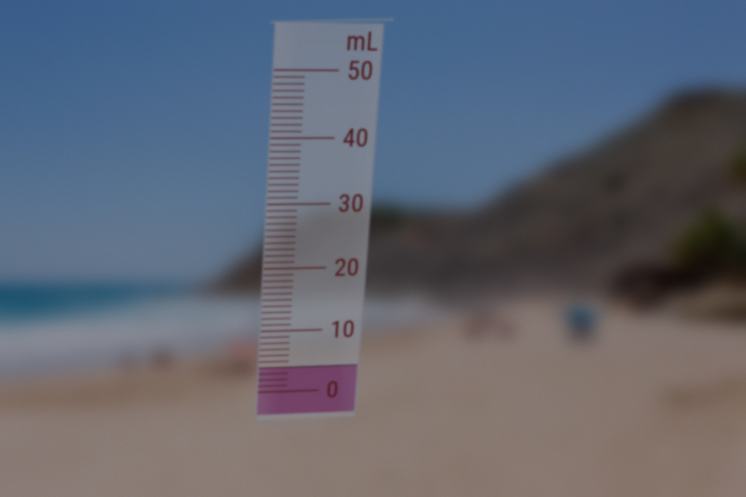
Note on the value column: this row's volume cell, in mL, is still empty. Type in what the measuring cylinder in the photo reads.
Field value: 4 mL
